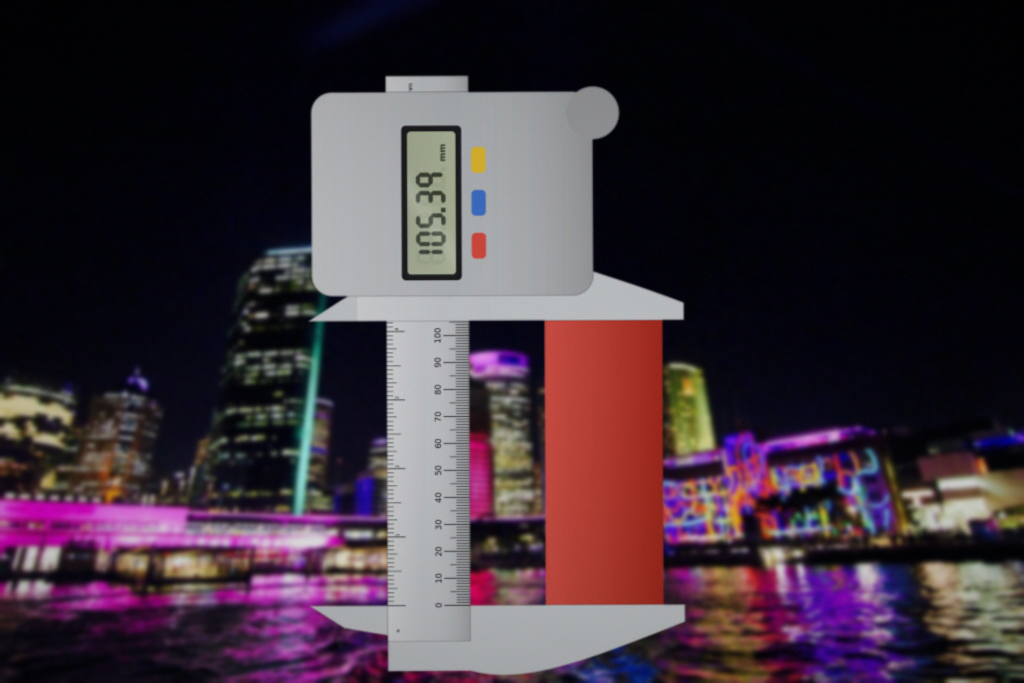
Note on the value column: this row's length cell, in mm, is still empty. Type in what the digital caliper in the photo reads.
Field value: 105.39 mm
